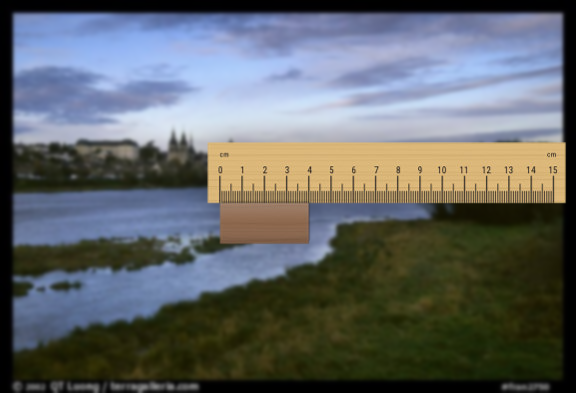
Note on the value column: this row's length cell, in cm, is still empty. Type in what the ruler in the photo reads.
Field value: 4 cm
